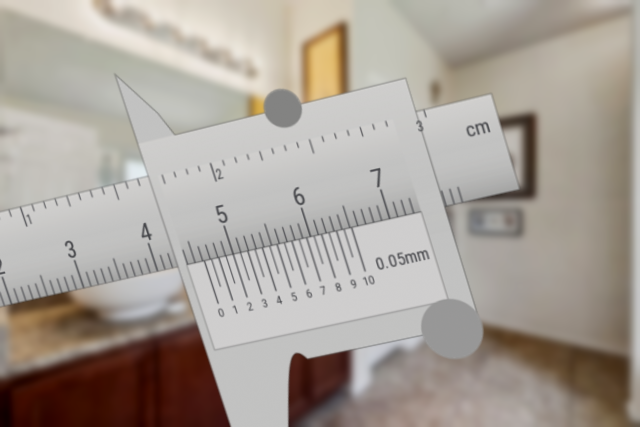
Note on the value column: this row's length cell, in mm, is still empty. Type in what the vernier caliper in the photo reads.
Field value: 46.2 mm
